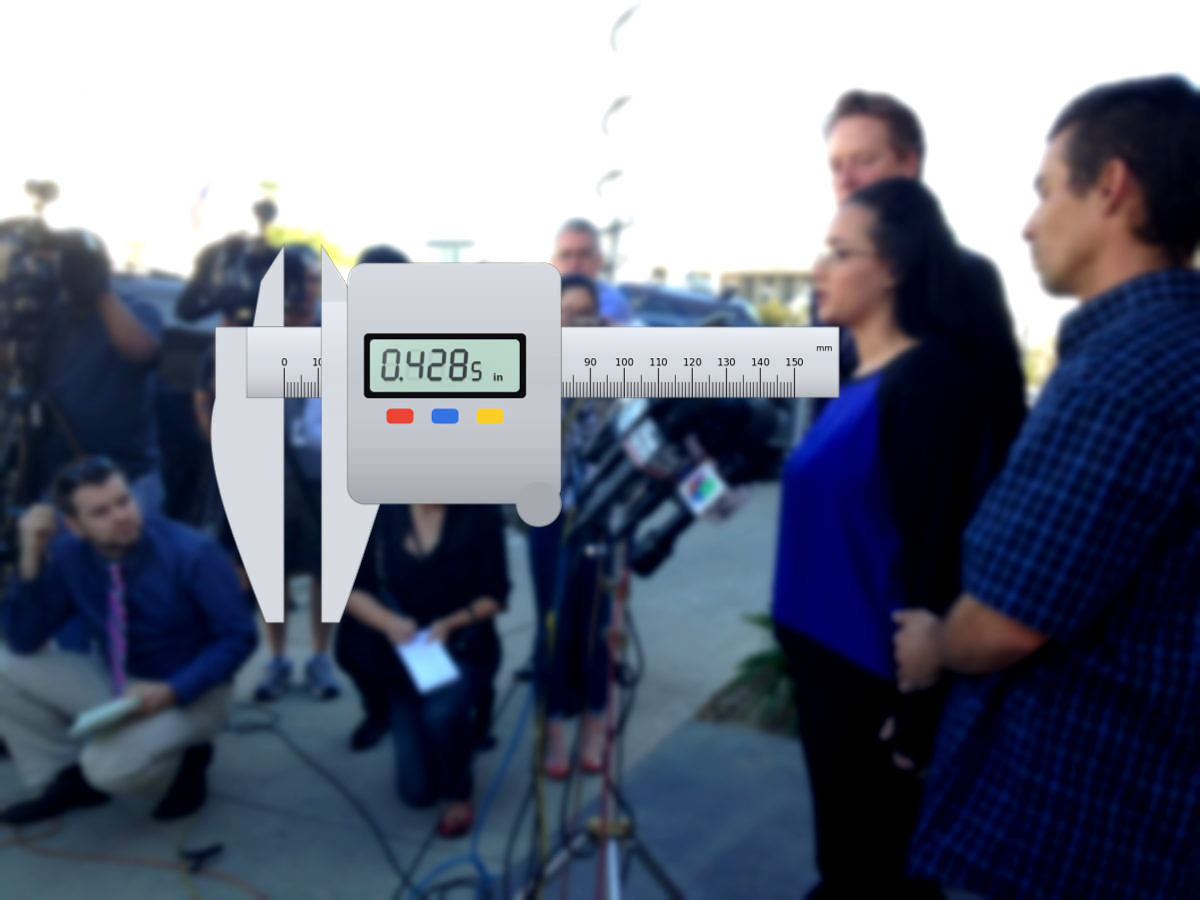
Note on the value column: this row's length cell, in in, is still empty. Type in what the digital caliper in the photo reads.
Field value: 0.4285 in
